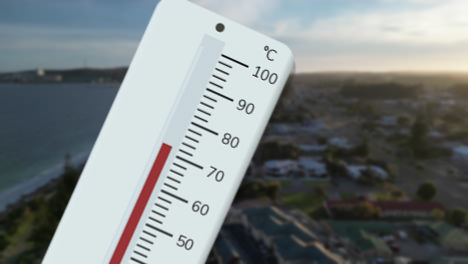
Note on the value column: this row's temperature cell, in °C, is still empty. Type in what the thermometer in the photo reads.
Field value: 72 °C
